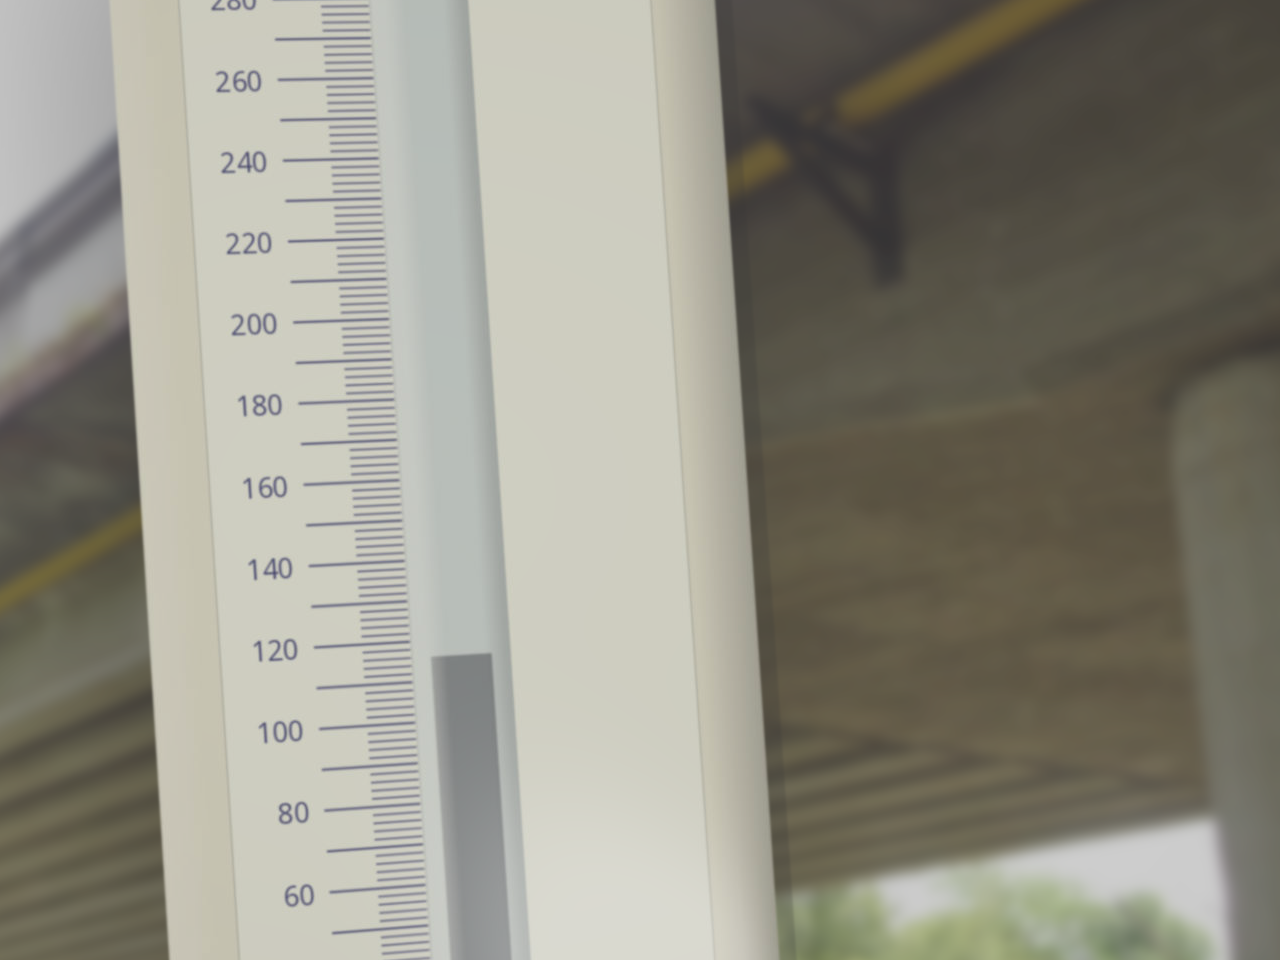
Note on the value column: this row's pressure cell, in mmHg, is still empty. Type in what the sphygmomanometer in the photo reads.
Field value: 116 mmHg
